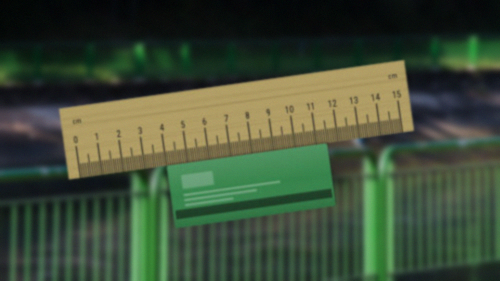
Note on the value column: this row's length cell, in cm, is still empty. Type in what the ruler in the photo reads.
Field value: 7.5 cm
